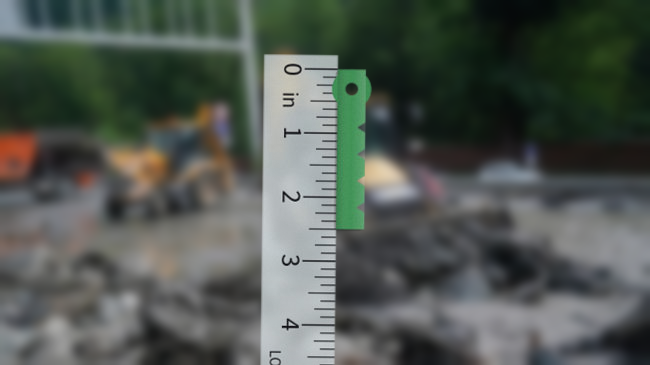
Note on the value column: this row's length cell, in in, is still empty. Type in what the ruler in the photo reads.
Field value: 2.5 in
